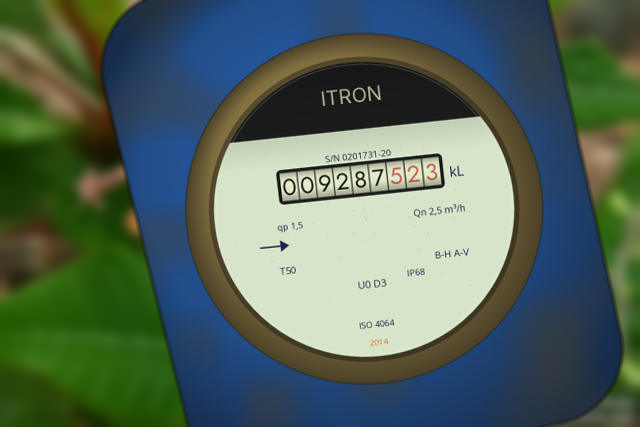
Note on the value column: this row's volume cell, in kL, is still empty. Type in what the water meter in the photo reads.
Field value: 9287.523 kL
